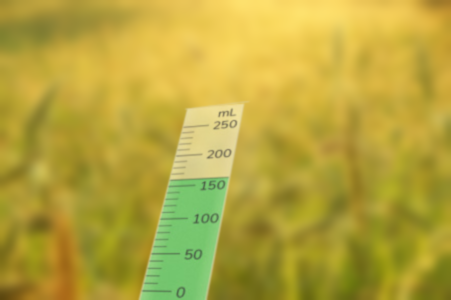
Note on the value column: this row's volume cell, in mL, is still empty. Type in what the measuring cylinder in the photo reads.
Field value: 160 mL
